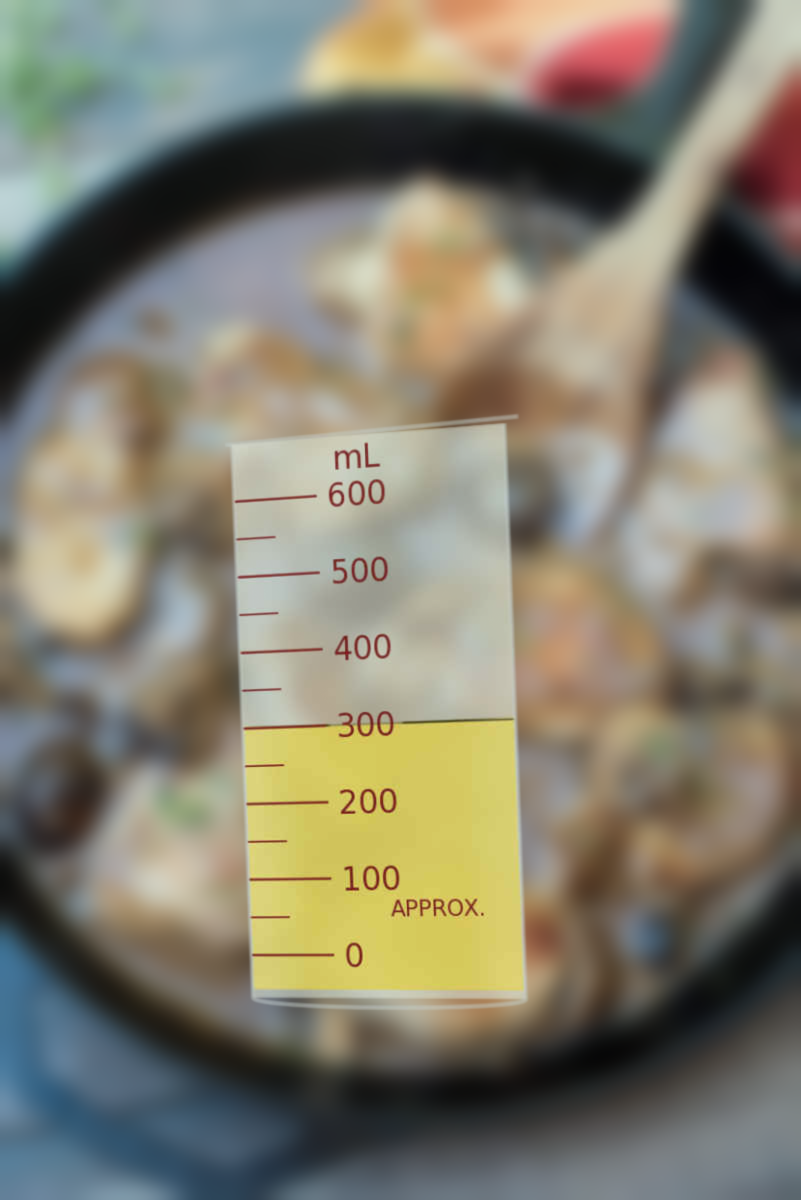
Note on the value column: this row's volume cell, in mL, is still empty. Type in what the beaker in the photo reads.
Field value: 300 mL
